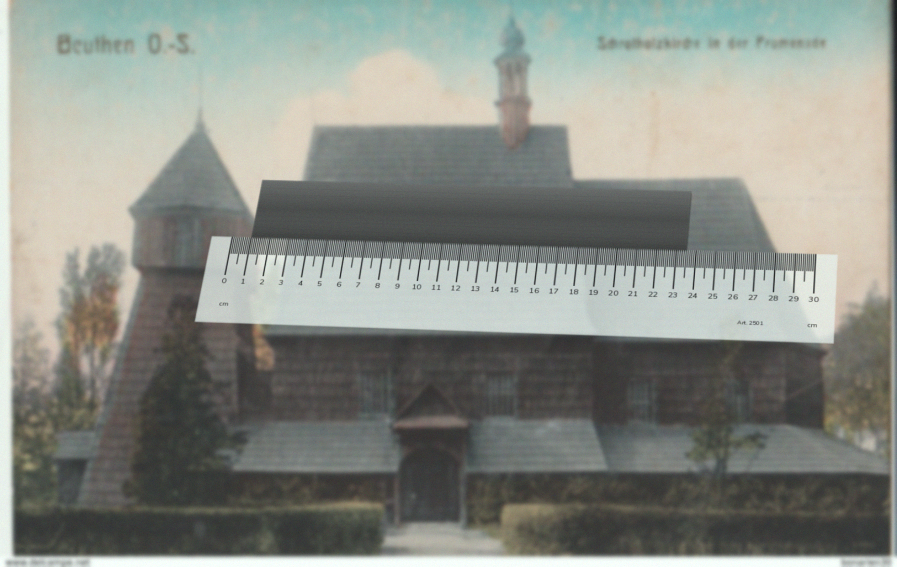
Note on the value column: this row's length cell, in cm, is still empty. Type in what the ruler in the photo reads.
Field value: 22.5 cm
